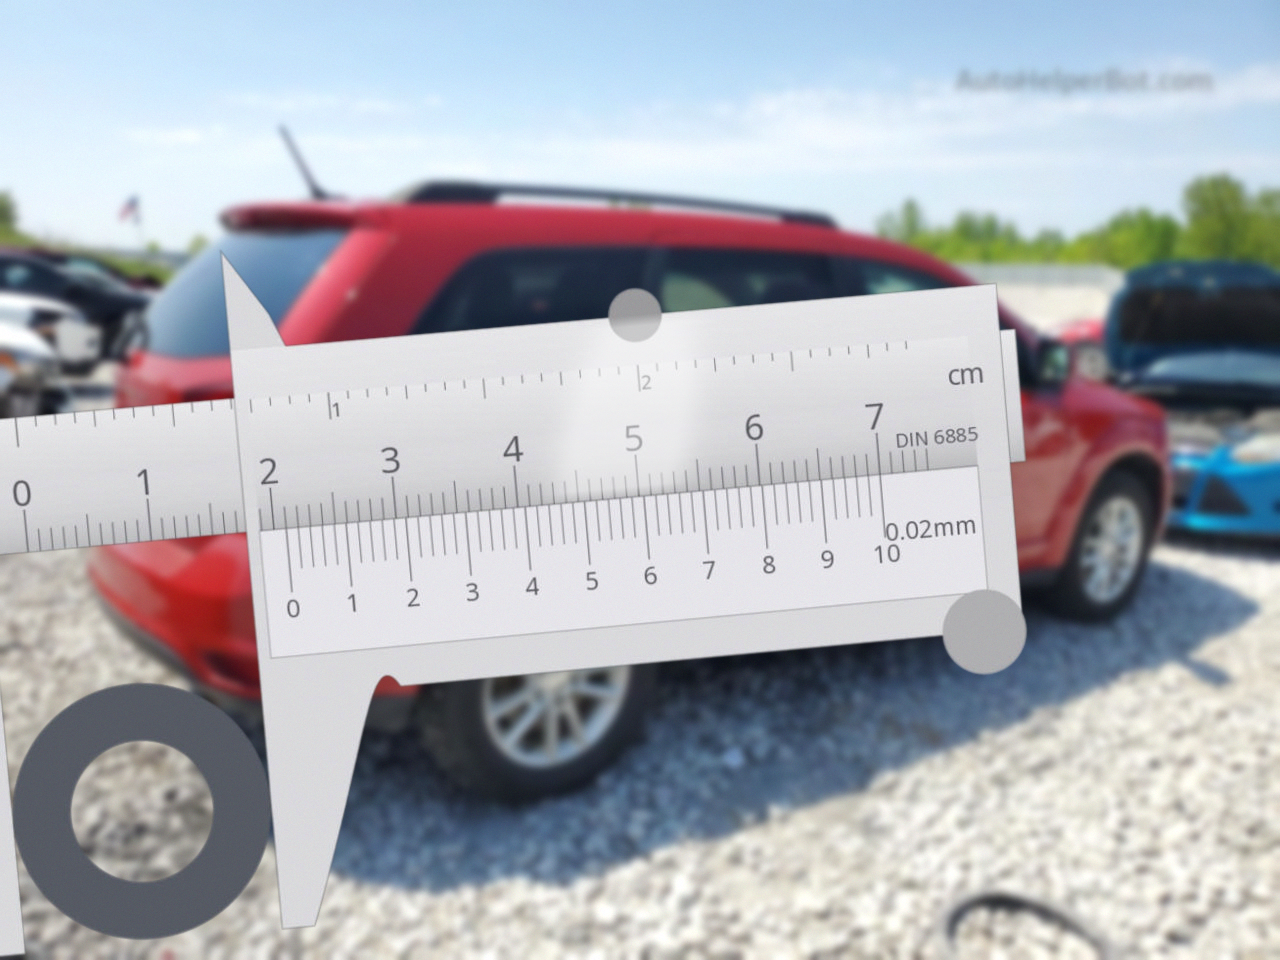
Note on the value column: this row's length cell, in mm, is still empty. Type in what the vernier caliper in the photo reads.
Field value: 21.0 mm
